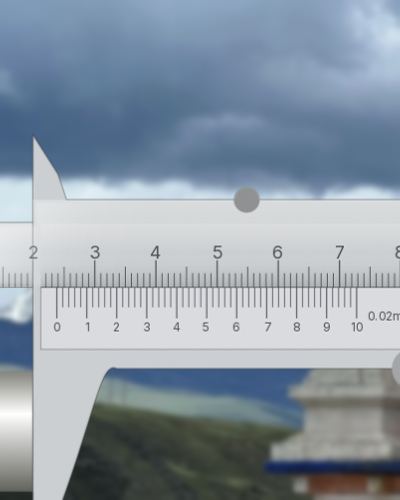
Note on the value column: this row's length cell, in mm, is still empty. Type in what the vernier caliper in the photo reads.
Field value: 23.8 mm
